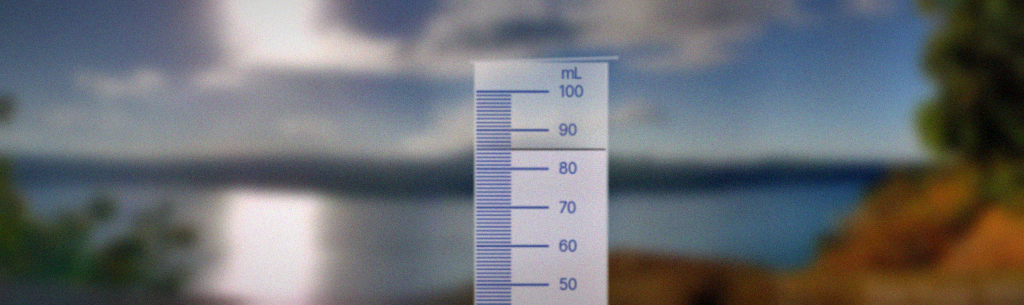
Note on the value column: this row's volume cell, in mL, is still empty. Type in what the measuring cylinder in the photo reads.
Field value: 85 mL
